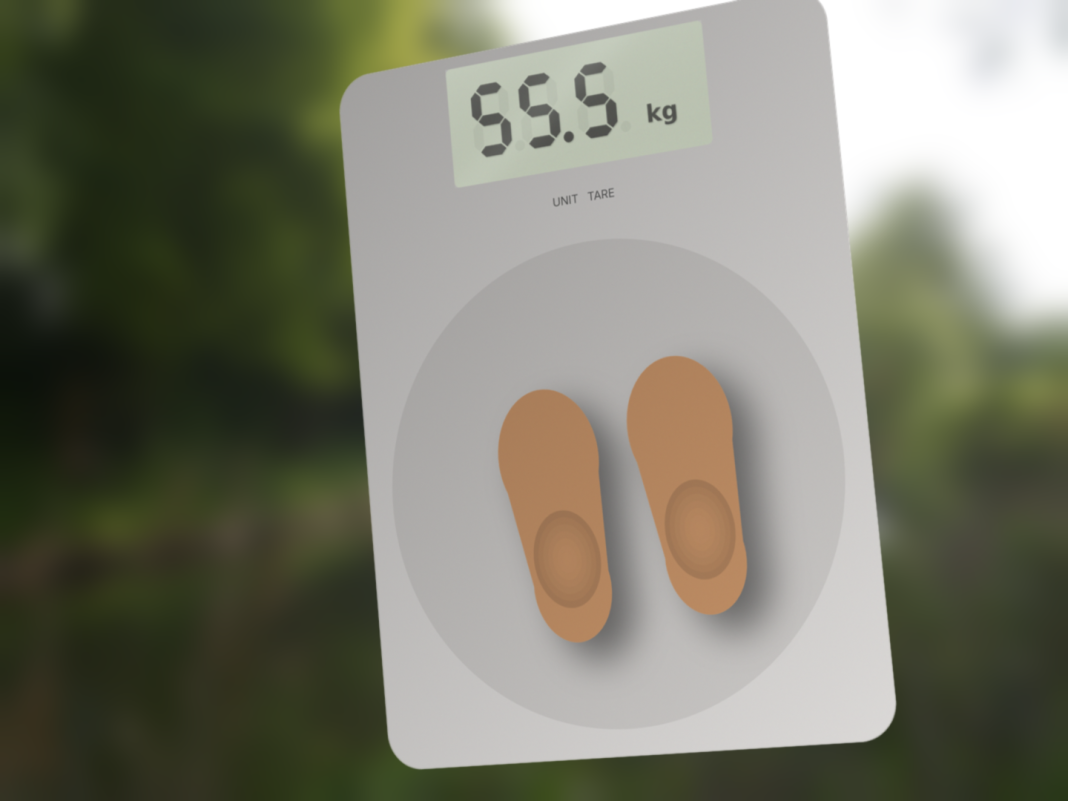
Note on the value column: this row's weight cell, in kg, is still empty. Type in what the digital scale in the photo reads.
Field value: 55.5 kg
